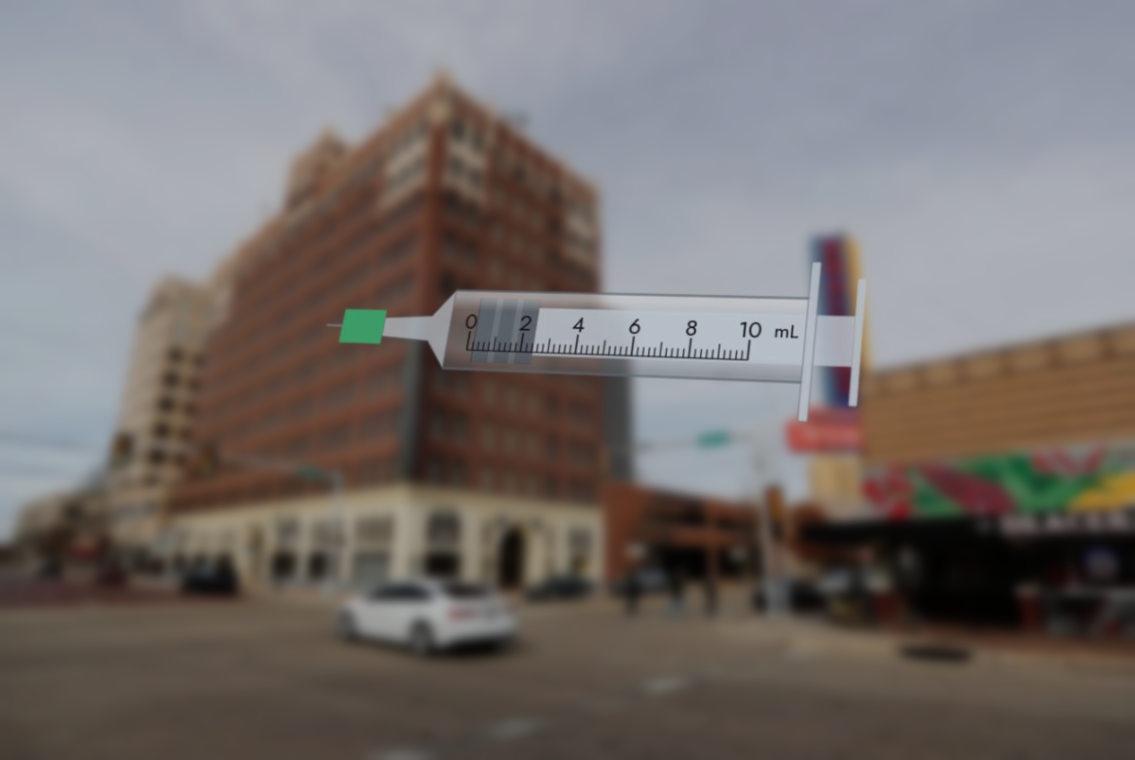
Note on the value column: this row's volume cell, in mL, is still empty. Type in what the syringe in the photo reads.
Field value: 0.2 mL
